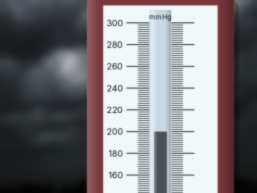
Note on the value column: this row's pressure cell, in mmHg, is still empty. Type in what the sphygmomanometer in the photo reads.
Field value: 200 mmHg
